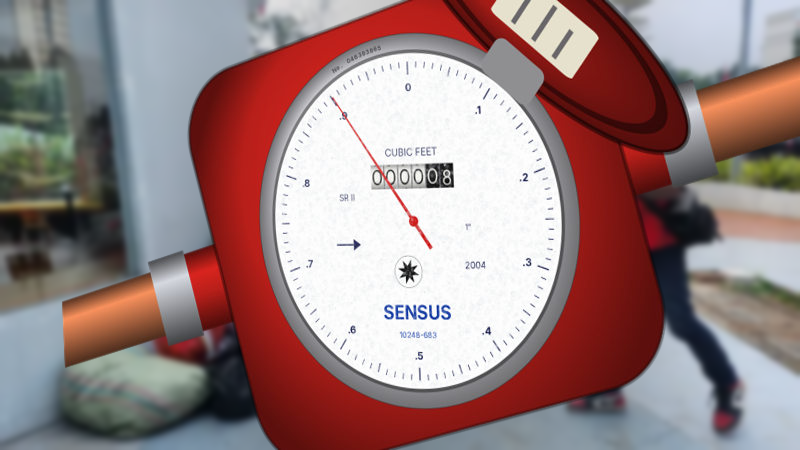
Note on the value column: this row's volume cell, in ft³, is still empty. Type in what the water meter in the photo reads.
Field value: 7.90 ft³
